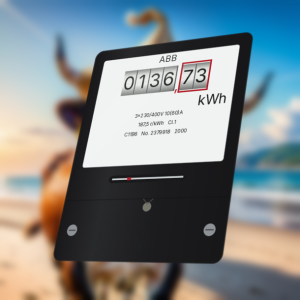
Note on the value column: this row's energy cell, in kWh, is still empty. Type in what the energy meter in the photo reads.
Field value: 136.73 kWh
